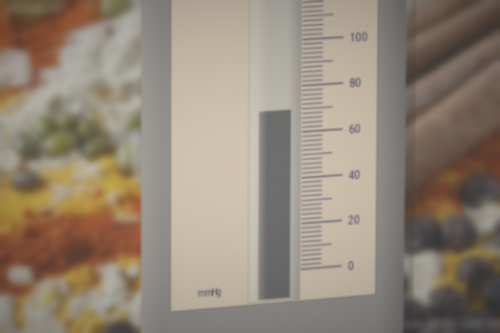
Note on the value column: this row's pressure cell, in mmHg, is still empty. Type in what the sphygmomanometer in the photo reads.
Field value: 70 mmHg
